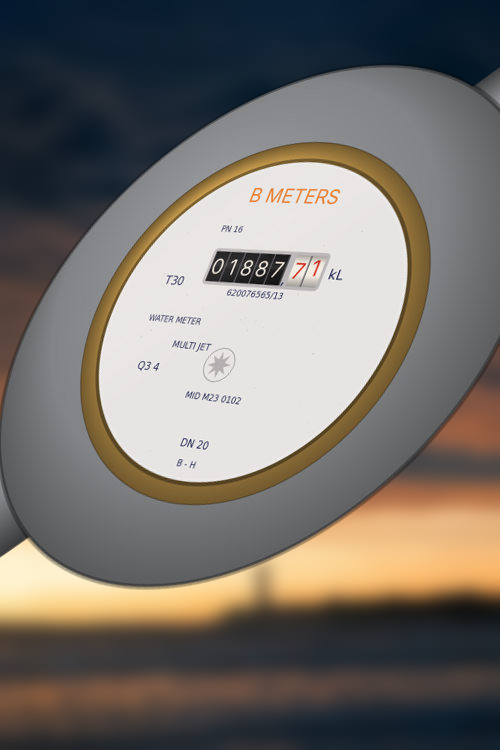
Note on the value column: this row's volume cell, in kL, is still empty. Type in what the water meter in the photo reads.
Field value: 1887.71 kL
